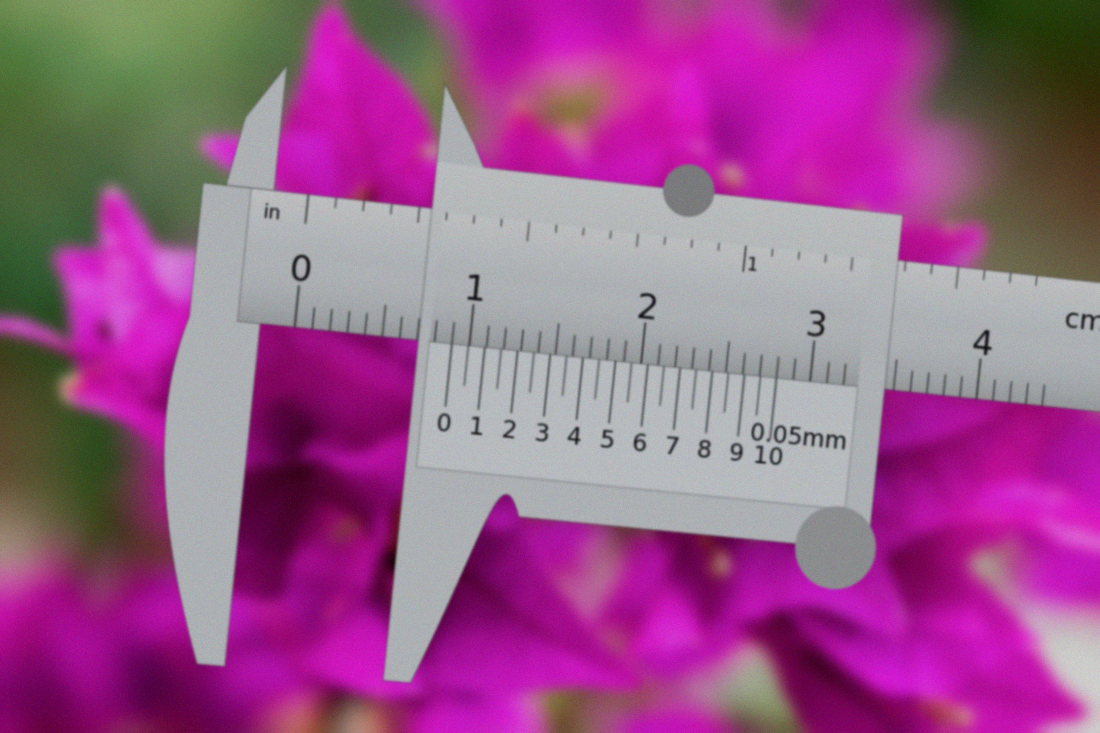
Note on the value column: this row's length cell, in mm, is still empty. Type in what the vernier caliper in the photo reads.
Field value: 9.0 mm
